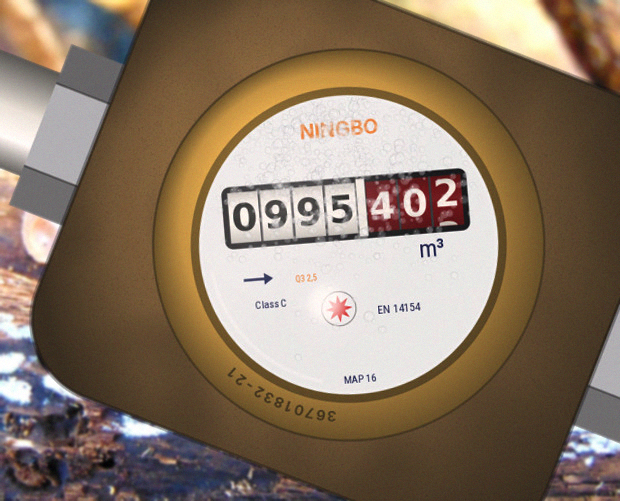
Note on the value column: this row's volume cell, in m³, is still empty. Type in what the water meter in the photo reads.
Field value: 995.402 m³
